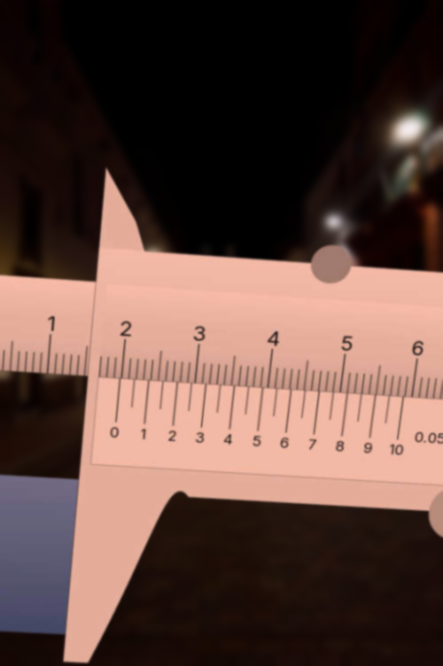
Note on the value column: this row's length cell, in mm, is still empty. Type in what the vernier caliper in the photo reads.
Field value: 19.8 mm
